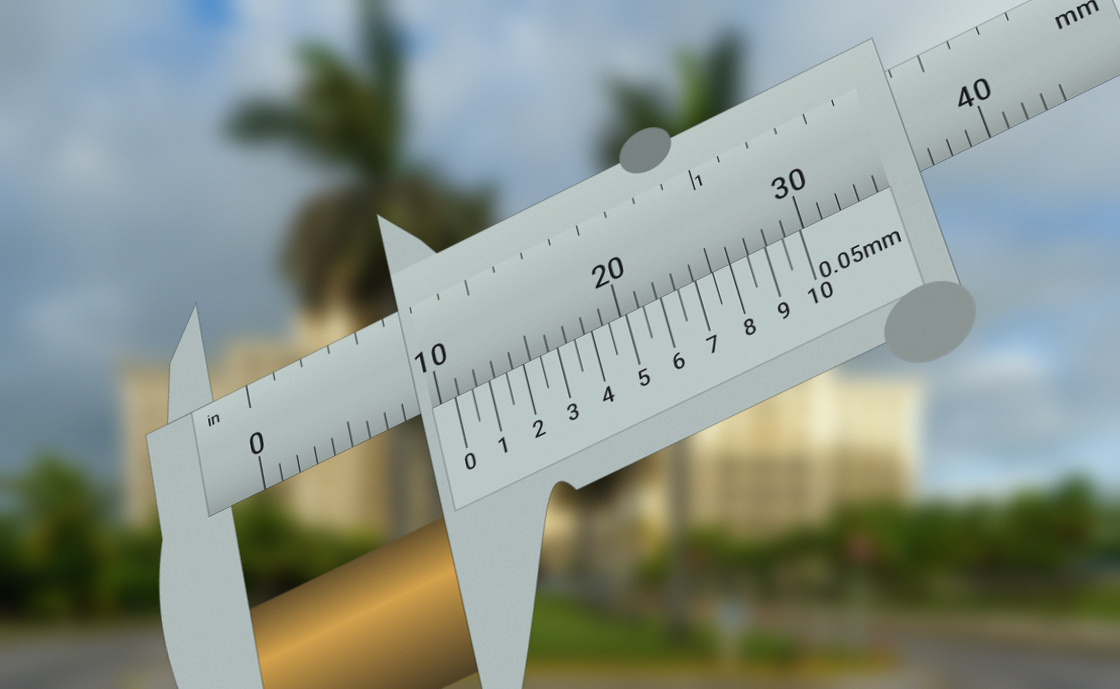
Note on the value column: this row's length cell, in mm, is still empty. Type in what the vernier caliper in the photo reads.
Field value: 10.8 mm
